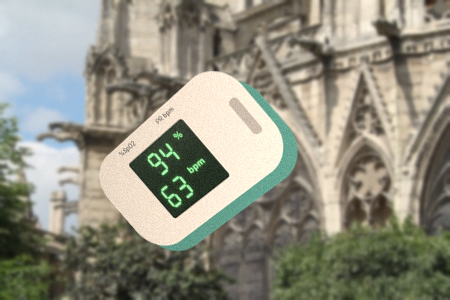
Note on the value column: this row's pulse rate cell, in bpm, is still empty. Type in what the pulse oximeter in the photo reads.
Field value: 63 bpm
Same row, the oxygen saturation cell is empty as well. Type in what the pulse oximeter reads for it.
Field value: 94 %
